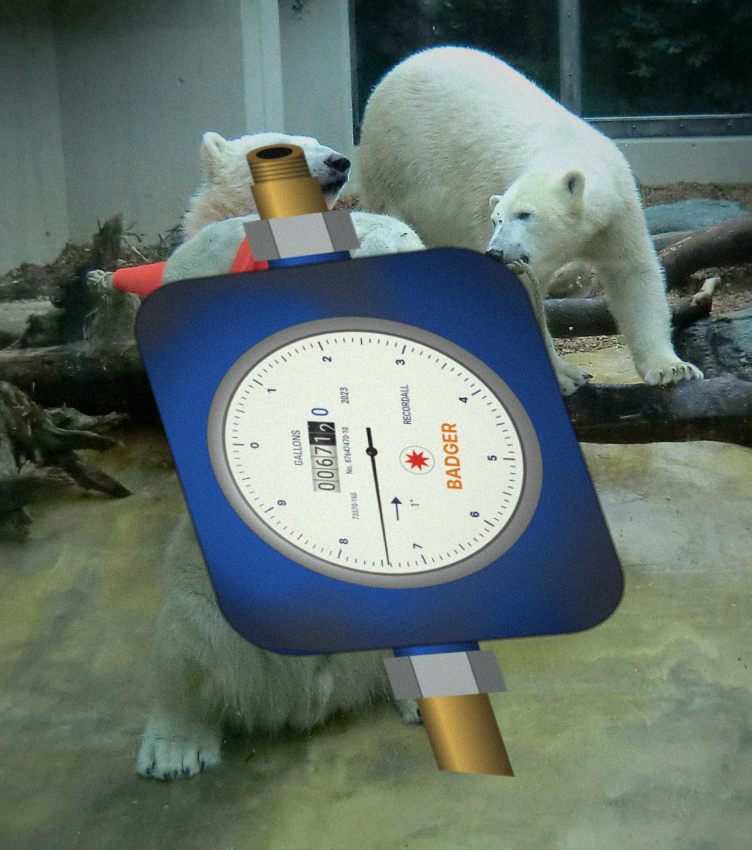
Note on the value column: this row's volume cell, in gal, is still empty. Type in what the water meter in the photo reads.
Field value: 67117.4 gal
